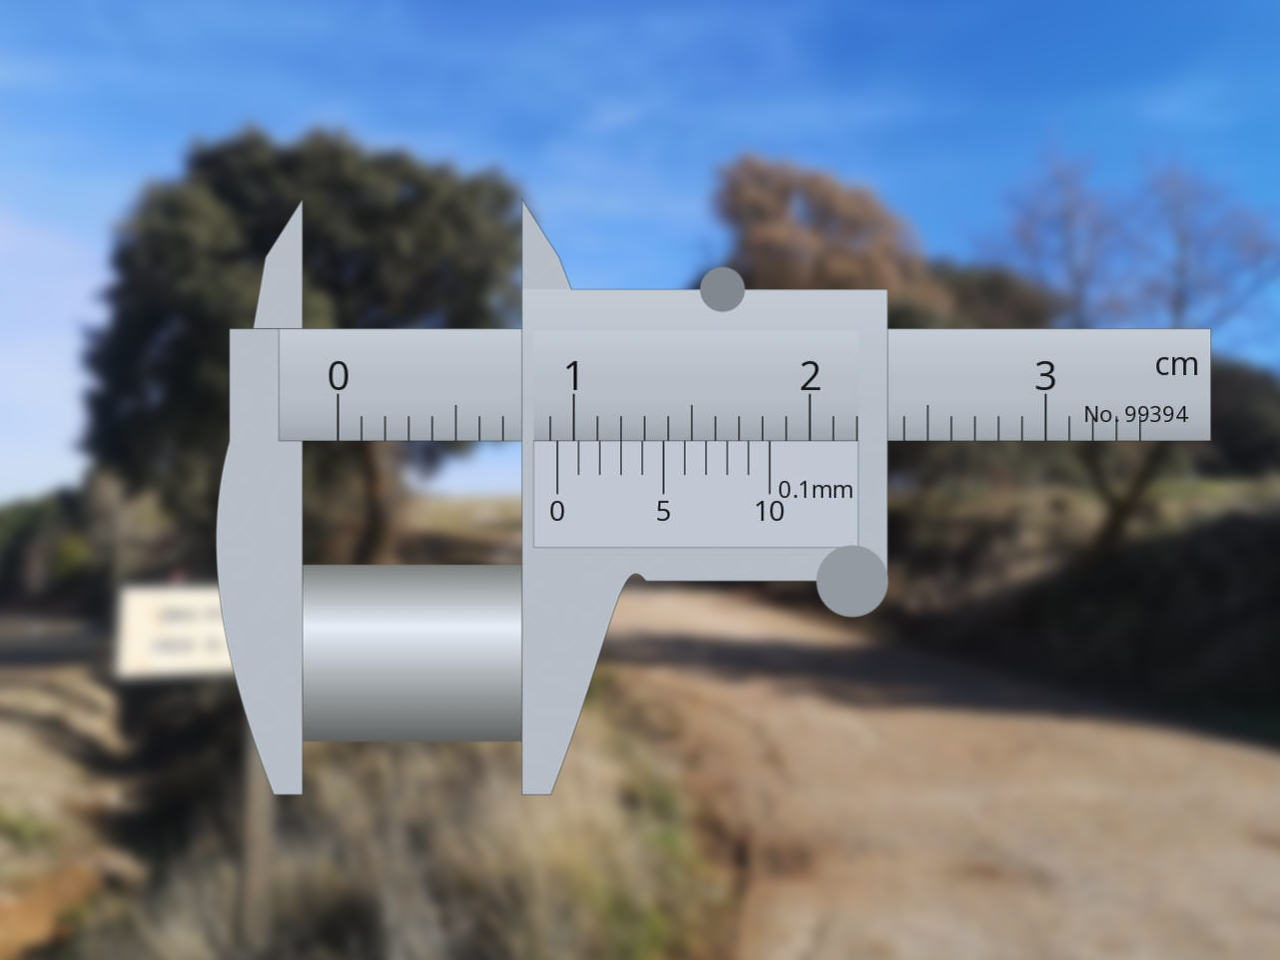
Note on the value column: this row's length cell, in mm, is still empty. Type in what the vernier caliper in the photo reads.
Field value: 9.3 mm
